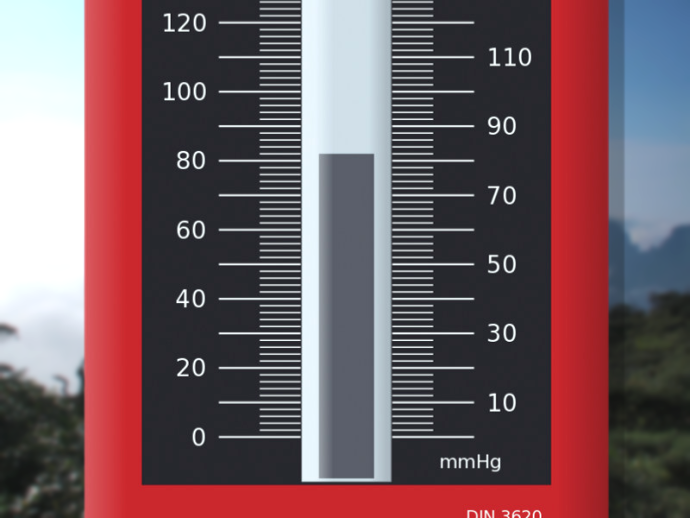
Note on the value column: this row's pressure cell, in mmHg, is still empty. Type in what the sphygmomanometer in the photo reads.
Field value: 82 mmHg
